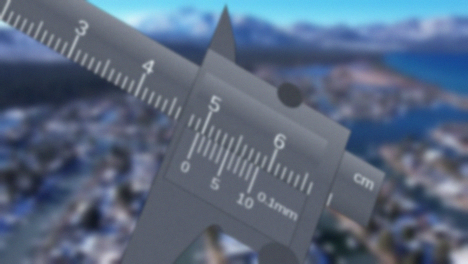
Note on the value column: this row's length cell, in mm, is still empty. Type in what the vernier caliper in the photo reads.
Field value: 49.5 mm
